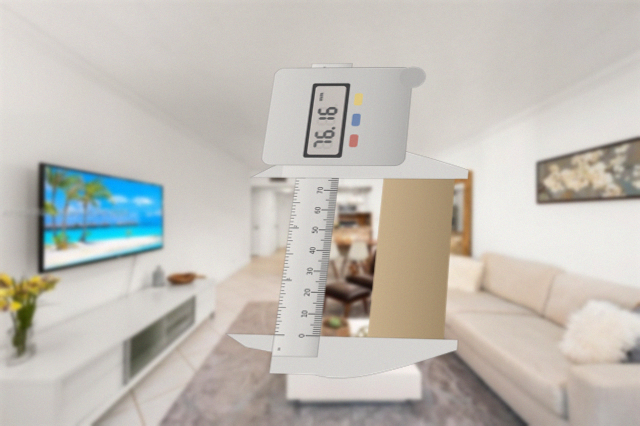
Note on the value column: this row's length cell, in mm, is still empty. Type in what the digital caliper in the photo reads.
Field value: 76.16 mm
